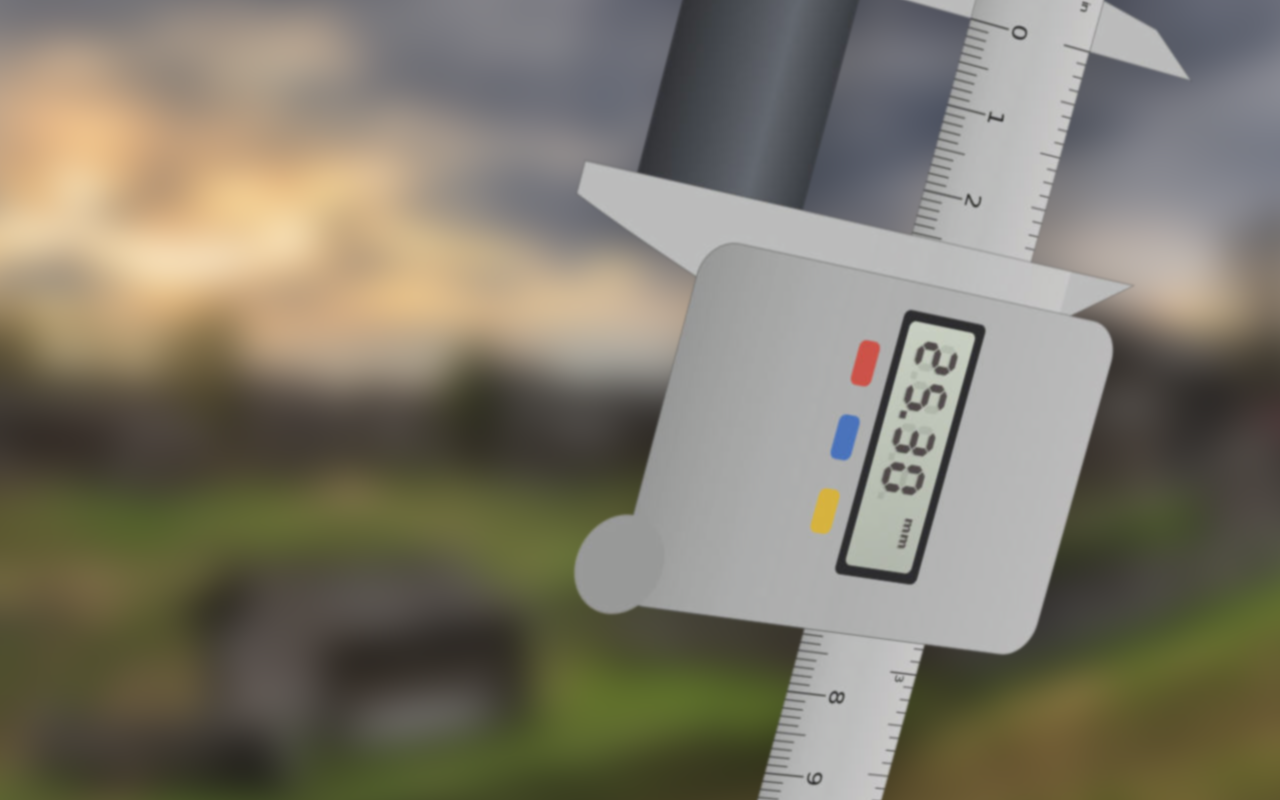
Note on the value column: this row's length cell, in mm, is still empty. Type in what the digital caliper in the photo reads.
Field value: 25.30 mm
